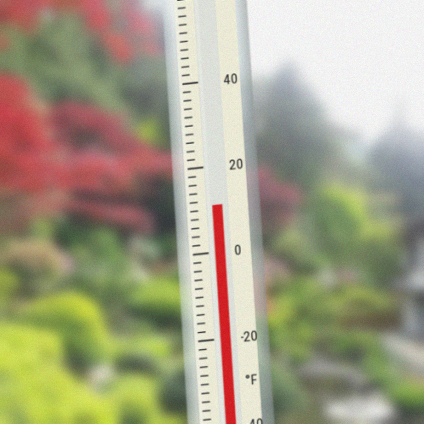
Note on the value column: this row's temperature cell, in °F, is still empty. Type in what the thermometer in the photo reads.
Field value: 11 °F
